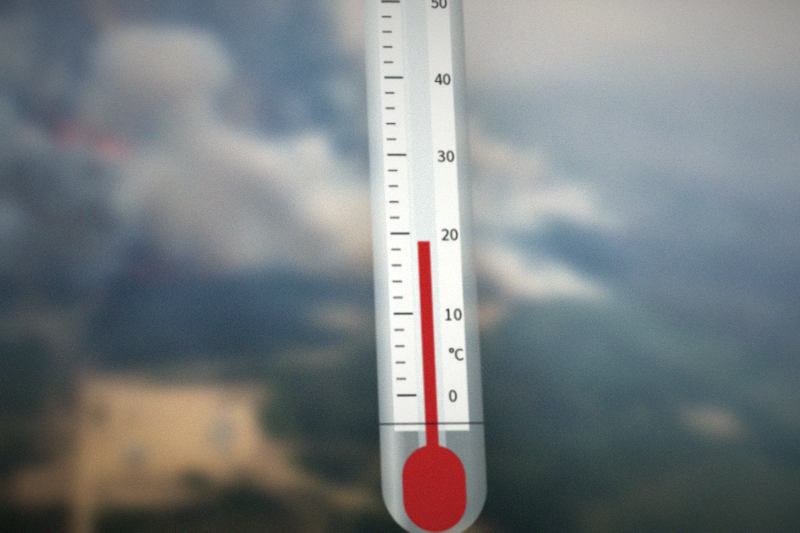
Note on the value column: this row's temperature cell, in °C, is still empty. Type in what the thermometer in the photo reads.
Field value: 19 °C
